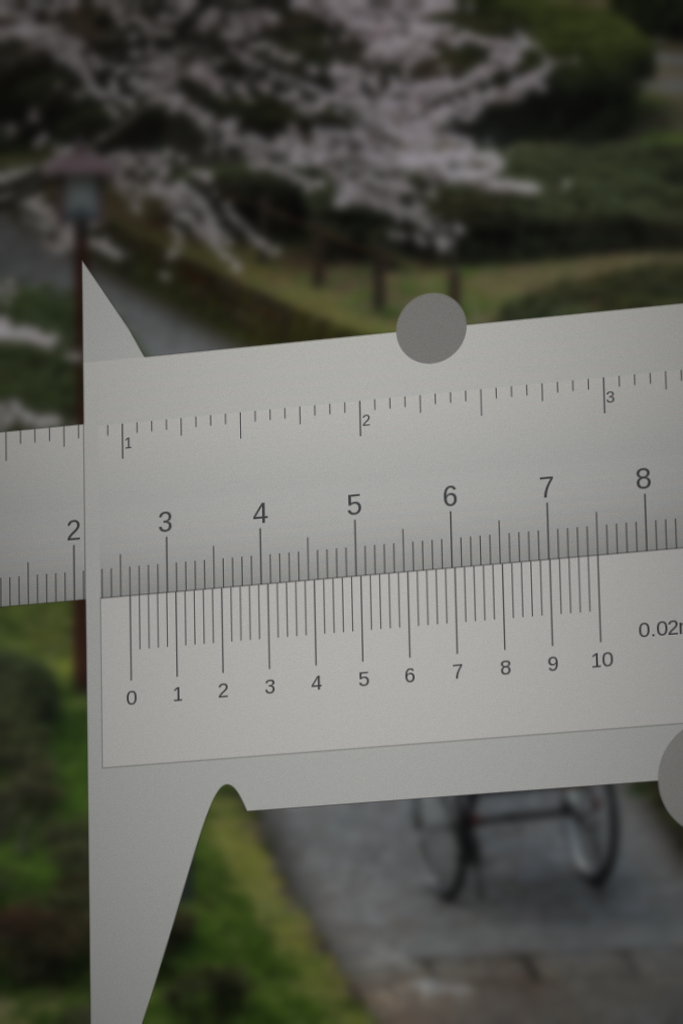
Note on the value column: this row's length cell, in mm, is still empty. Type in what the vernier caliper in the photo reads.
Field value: 26.0 mm
